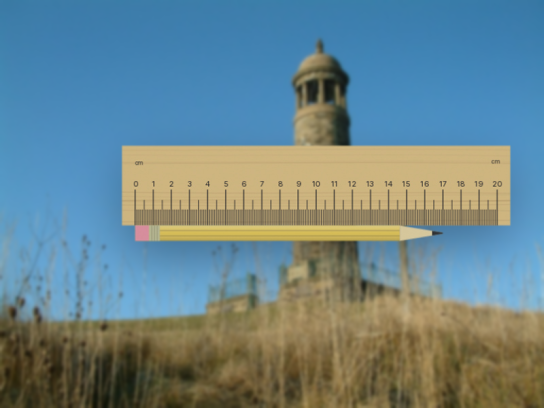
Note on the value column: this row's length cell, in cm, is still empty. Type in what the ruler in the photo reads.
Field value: 17 cm
